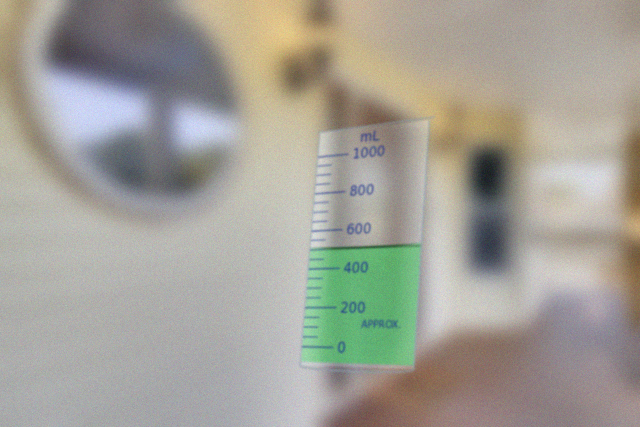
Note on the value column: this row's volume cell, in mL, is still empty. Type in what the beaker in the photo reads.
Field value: 500 mL
